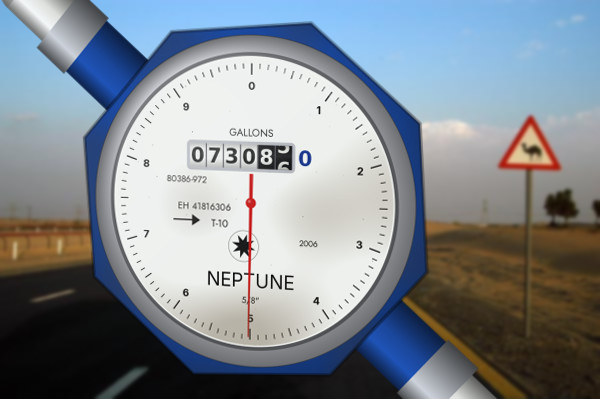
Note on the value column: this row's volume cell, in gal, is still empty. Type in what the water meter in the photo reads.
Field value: 730855.0 gal
